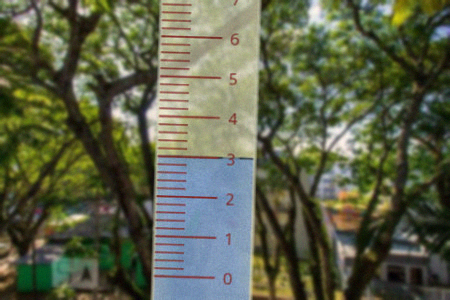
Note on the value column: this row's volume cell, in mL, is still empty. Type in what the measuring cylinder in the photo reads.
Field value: 3 mL
